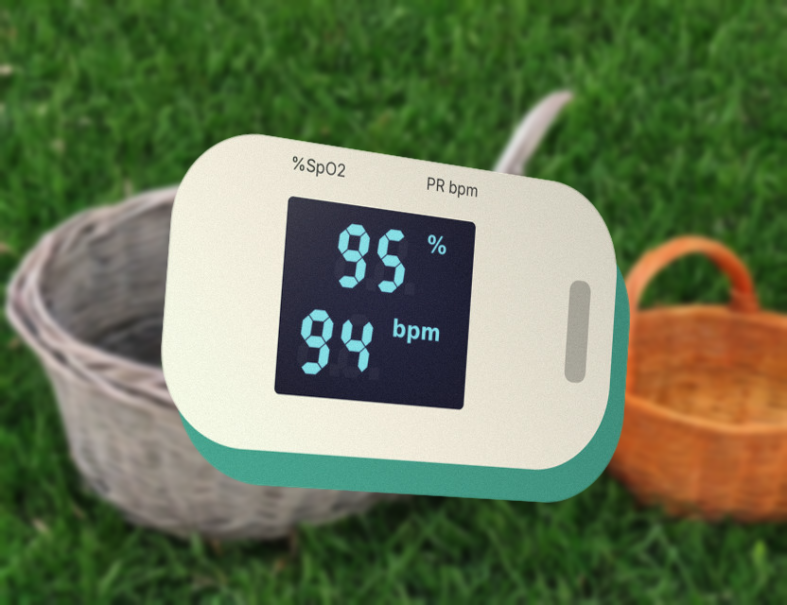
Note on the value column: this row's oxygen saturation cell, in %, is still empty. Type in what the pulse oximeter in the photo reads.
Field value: 95 %
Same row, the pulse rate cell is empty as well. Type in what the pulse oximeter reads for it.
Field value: 94 bpm
